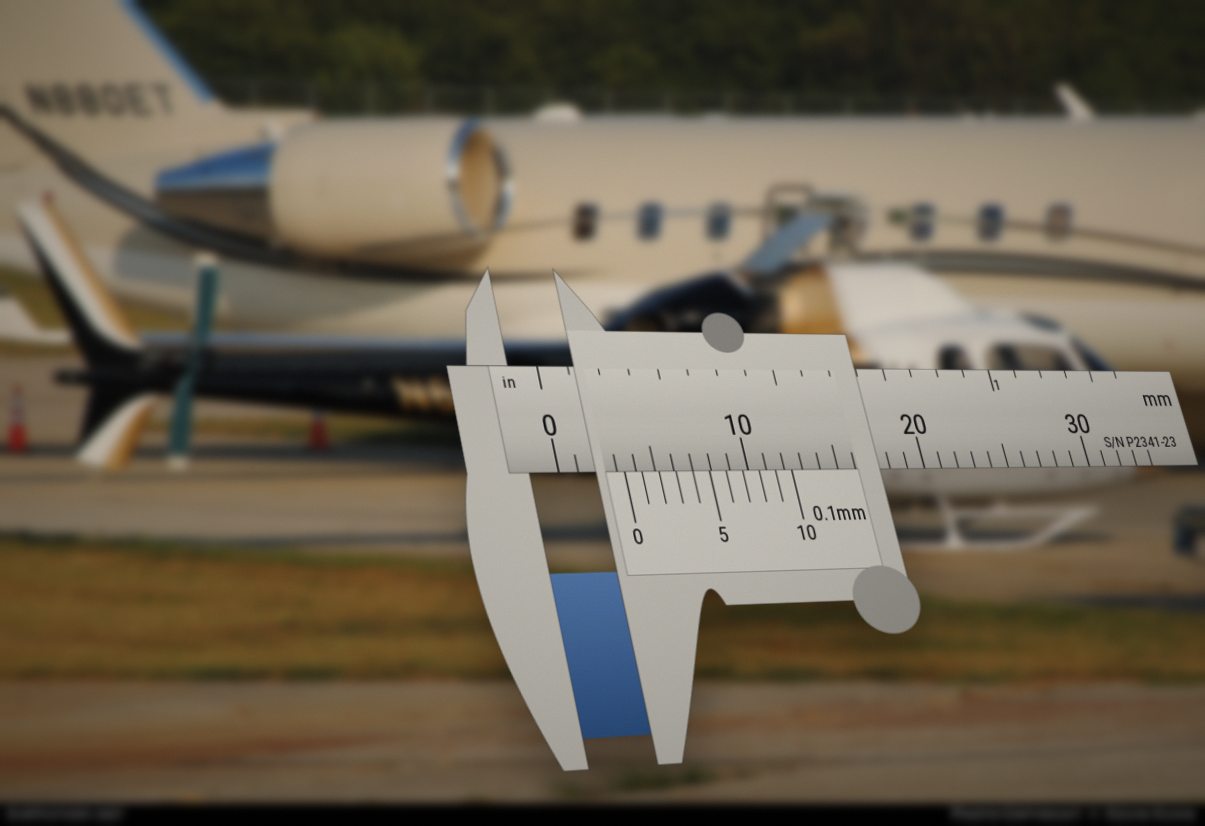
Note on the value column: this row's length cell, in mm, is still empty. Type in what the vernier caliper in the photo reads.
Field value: 3.4 mm
